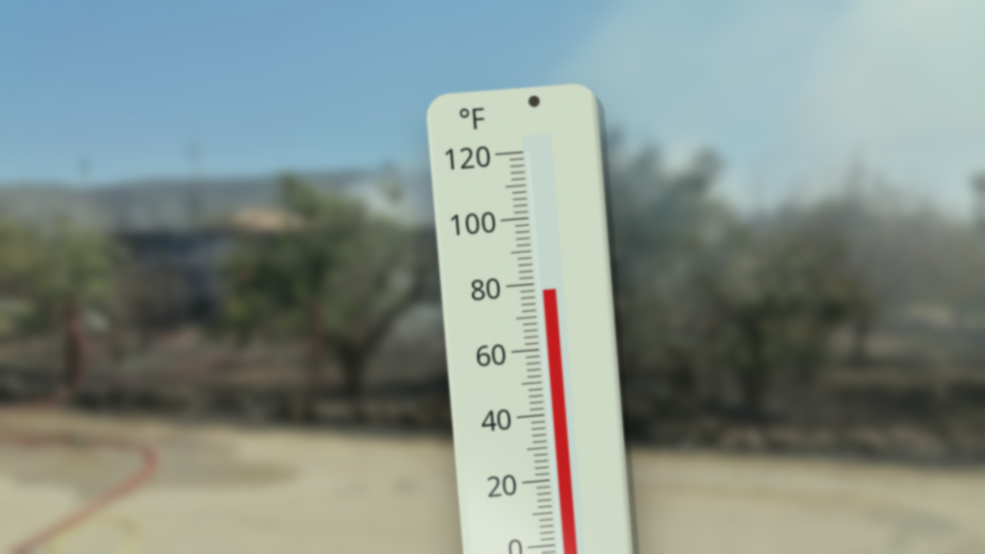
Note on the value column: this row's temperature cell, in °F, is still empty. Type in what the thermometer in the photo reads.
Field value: 78 °F
